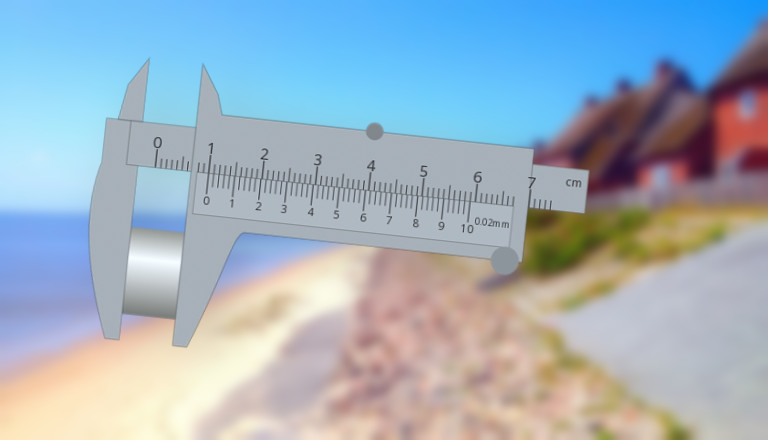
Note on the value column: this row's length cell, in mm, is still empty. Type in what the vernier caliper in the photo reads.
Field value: 10.0 mm
